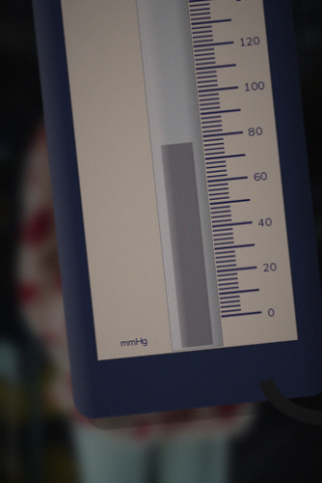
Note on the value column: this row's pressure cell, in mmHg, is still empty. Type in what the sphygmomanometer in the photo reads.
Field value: 78 mmHg
